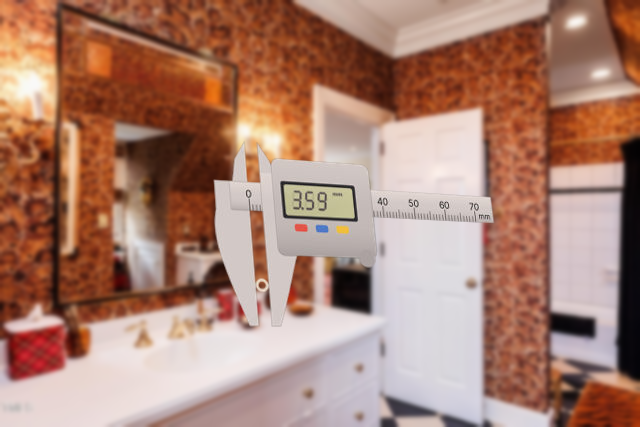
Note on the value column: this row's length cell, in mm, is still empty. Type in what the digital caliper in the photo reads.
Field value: 3.59 mm
